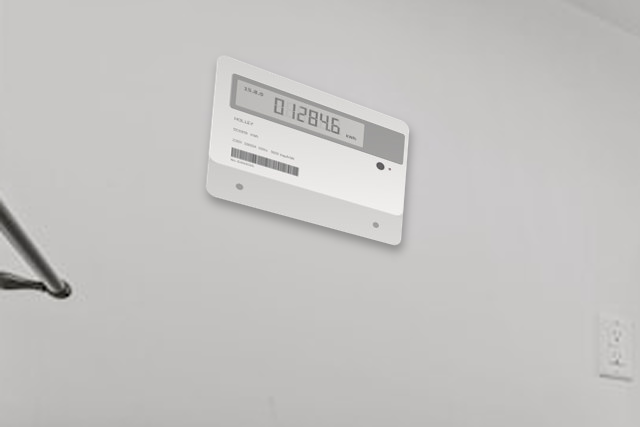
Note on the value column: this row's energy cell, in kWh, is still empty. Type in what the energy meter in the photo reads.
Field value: 1284.6 kWh
